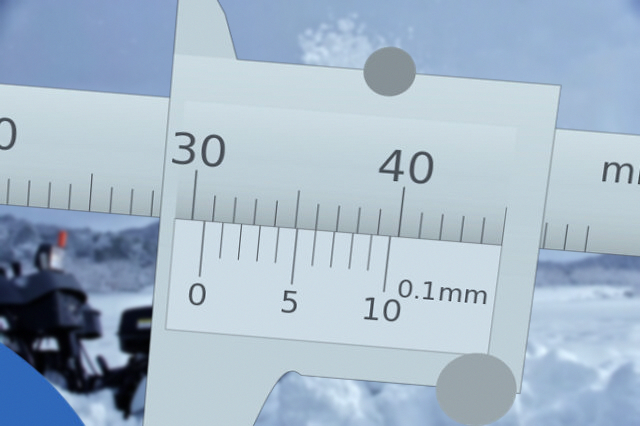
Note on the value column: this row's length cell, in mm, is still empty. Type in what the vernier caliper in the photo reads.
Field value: 30.6 mm
